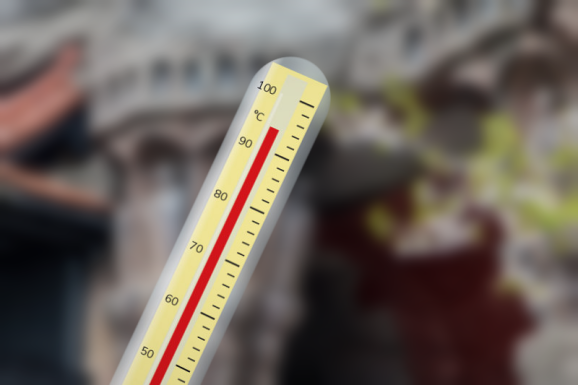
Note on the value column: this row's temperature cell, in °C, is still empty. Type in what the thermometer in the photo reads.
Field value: 94 °C
